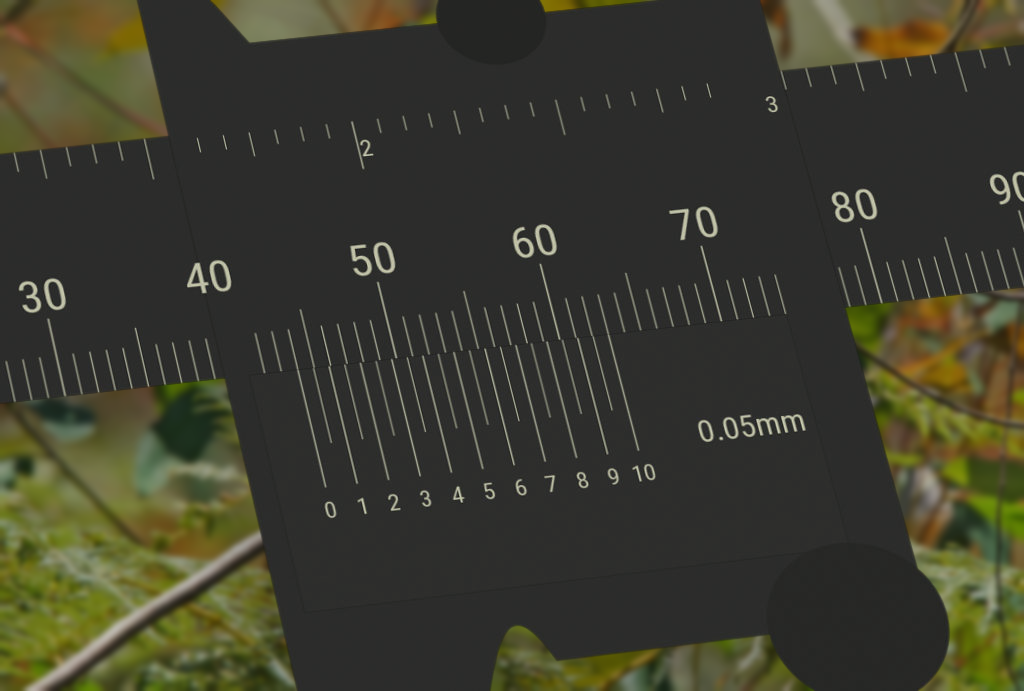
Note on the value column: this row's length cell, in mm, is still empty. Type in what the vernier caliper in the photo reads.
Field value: 44.0 mm
